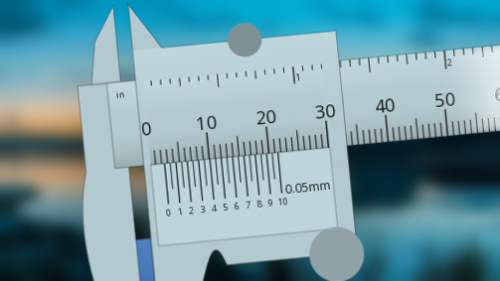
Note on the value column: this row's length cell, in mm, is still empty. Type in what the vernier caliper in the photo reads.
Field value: 2.5 mm
